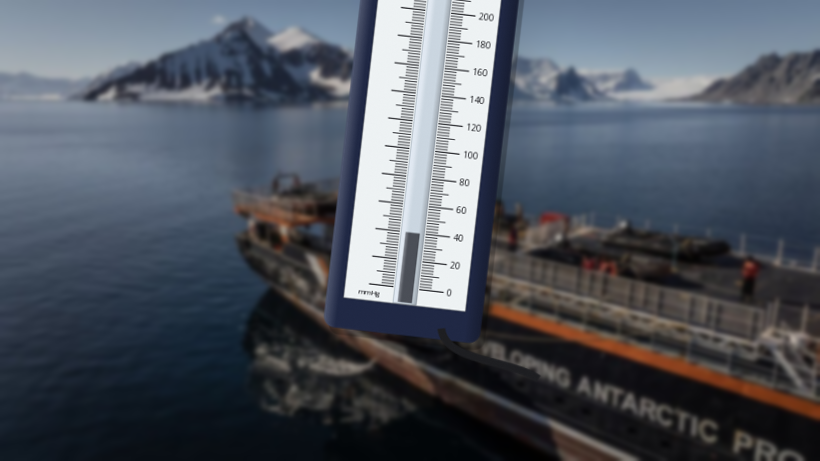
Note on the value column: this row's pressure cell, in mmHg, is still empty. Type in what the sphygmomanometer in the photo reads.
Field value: 40 mmHg
